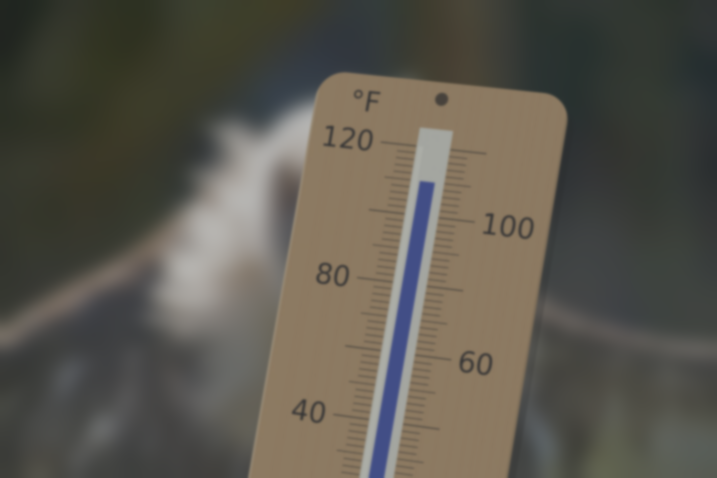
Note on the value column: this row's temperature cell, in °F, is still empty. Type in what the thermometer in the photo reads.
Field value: 110 °F
